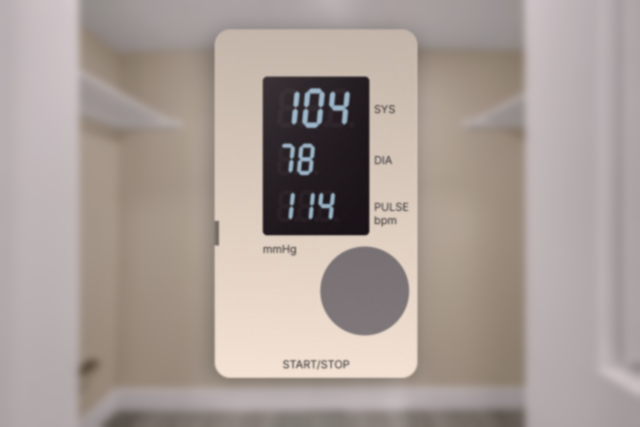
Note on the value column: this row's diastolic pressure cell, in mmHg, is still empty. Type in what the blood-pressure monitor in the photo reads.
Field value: 78 mmHg
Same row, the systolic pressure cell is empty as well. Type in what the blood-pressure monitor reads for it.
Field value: 104 mmHg
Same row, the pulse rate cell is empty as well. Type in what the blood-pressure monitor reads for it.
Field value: 114 bpm
